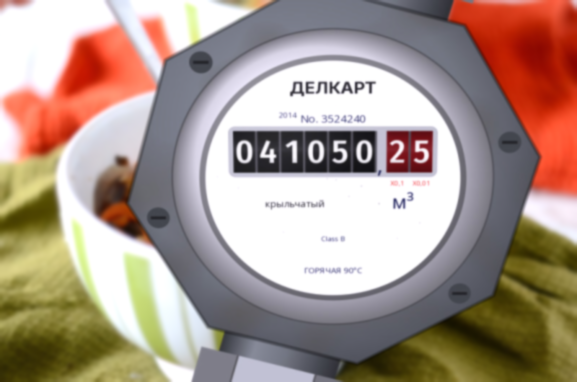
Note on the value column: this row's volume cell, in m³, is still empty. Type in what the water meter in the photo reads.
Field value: 41050.25 m³
